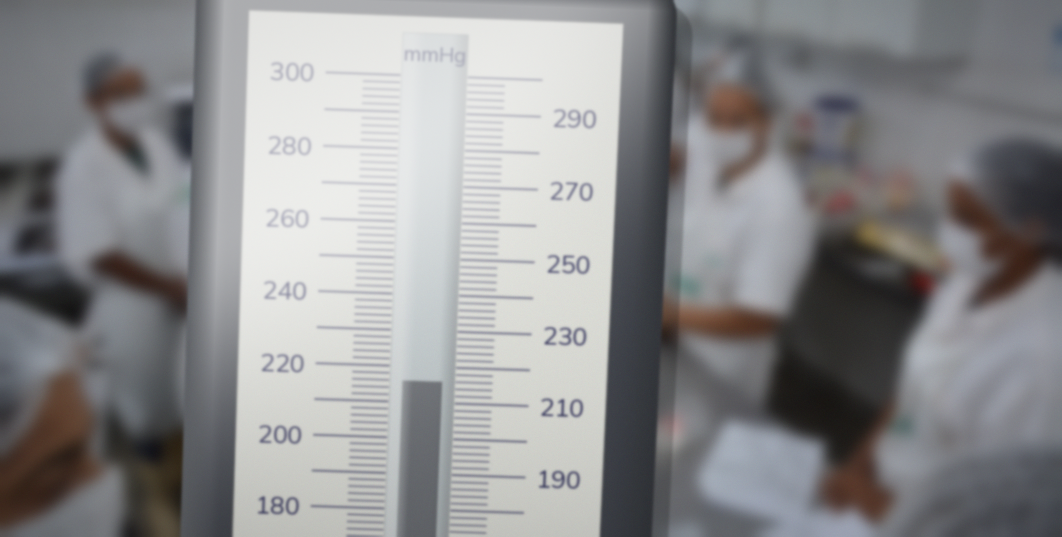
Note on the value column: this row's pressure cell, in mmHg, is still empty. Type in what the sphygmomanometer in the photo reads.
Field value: 216 mmHg
